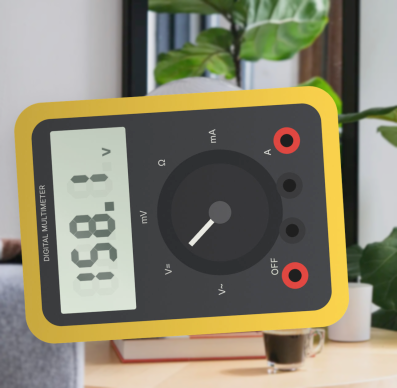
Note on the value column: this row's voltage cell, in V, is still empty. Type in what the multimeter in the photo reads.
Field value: 158.1 V
